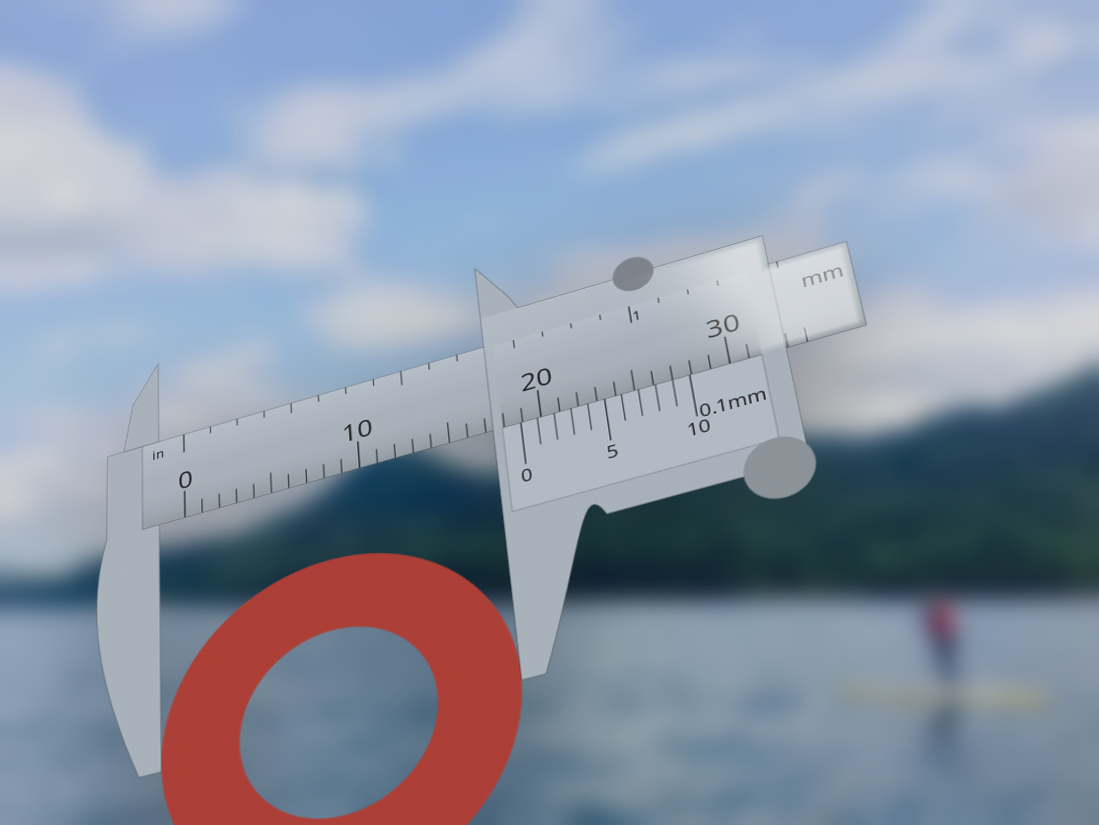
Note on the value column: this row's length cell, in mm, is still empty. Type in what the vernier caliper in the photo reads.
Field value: 18.9 mm
